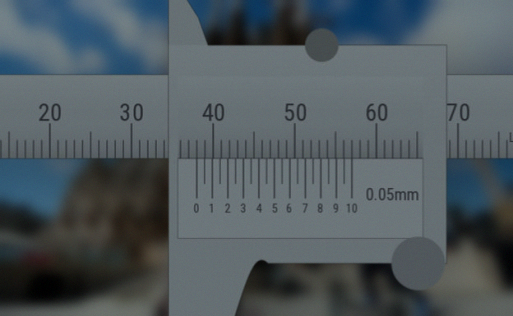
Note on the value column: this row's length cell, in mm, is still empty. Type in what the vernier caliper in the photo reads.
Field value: 38.0 mm
